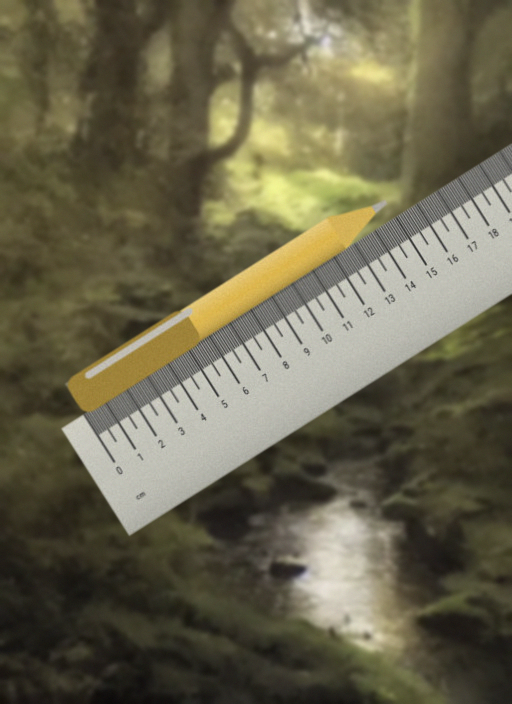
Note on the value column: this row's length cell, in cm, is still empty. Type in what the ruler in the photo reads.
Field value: 15 cm
